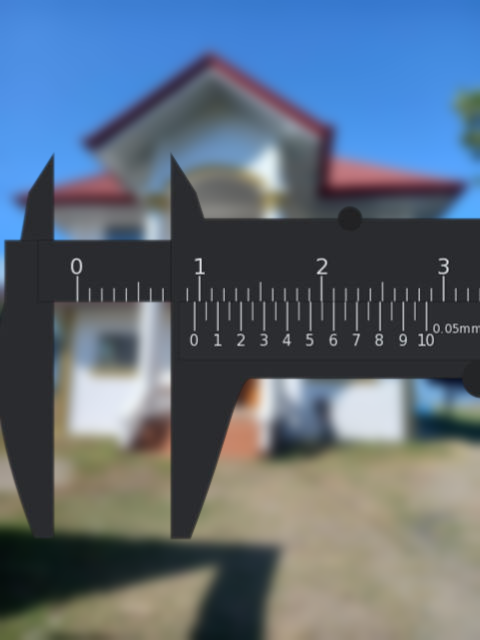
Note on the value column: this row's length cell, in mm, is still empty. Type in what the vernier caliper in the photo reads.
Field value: 9.6 mm
